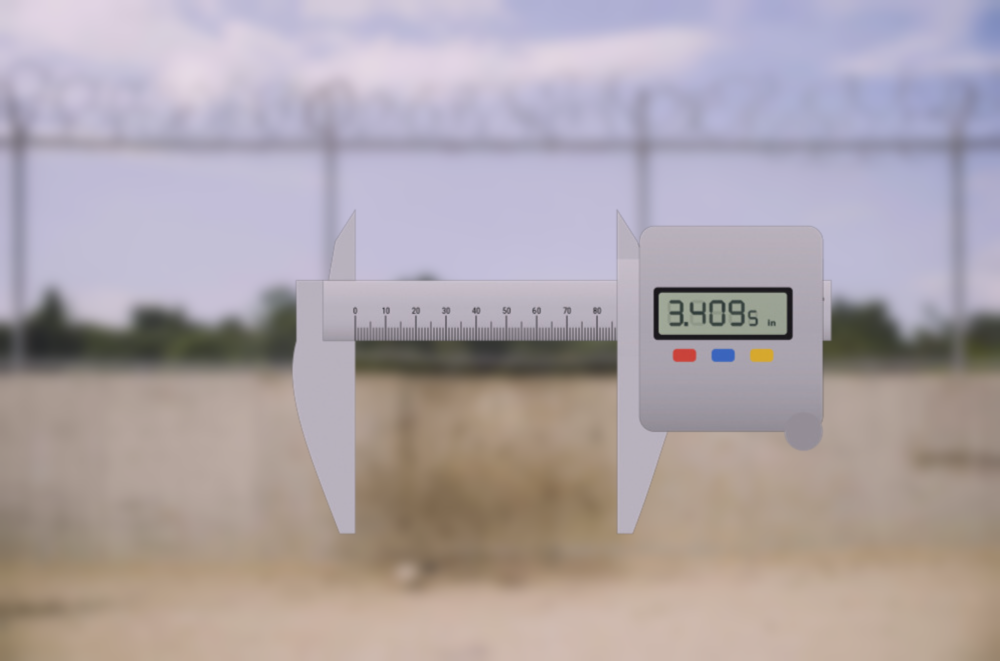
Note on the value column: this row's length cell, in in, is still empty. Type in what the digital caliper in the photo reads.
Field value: 3.4095 in
